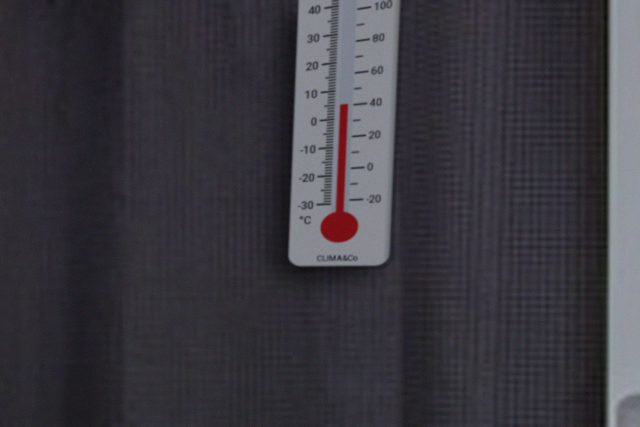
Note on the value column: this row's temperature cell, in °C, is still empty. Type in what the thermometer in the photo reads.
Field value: 5 °C
